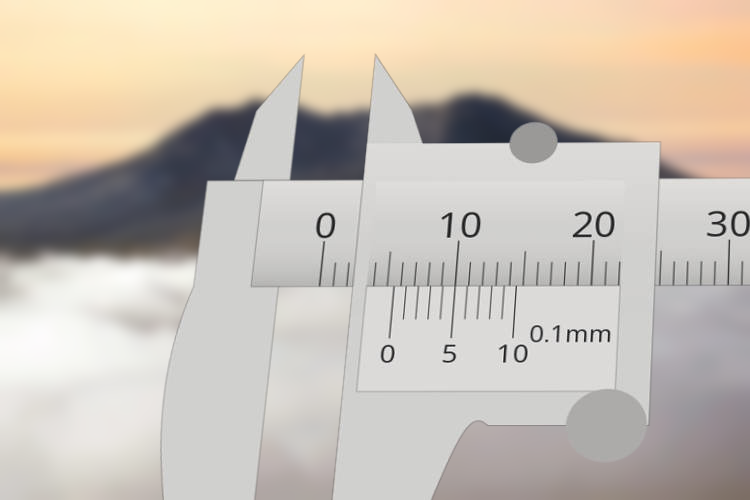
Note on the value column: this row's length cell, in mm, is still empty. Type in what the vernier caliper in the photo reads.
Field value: 5.5 mm
